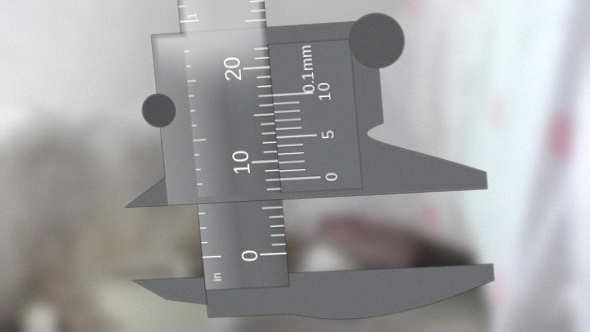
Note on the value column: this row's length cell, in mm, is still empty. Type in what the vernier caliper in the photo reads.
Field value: 8.0 mm
